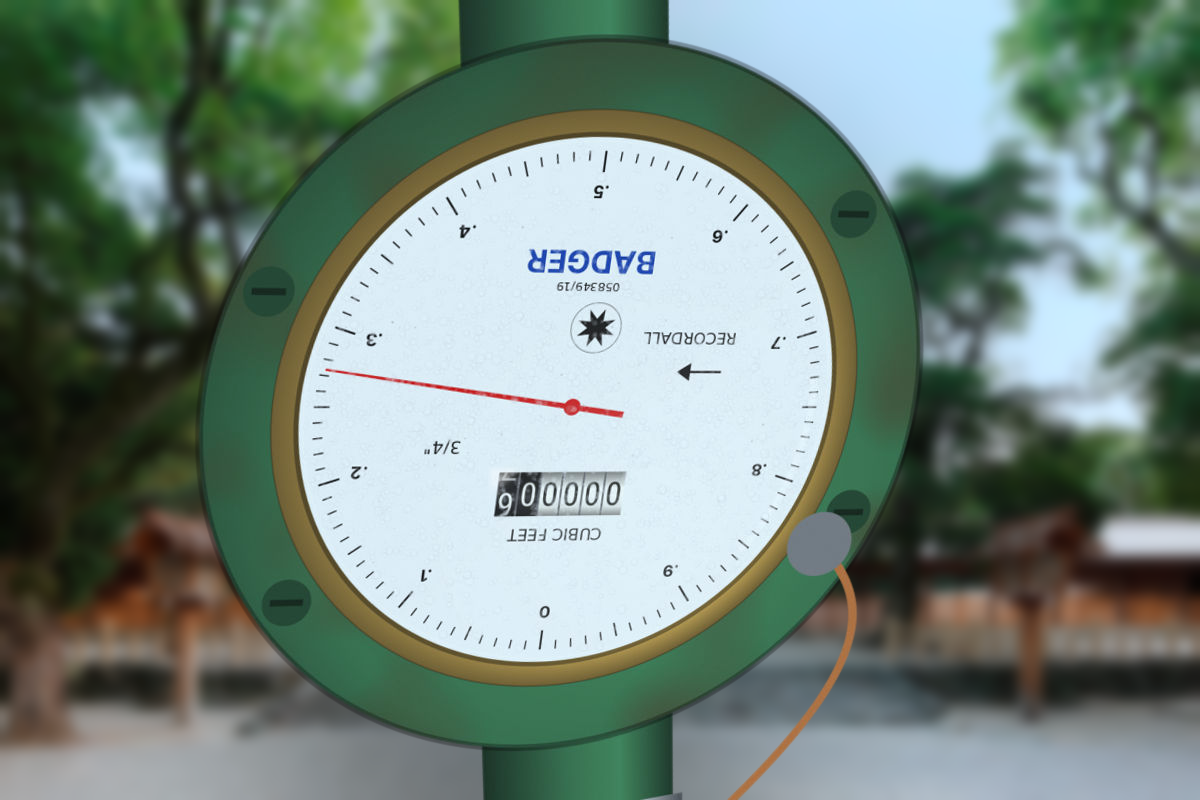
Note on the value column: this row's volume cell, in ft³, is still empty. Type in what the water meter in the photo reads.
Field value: 6.27 ft³
